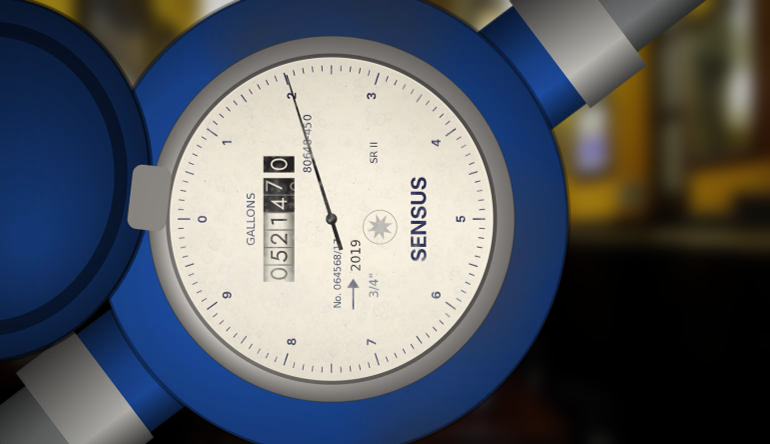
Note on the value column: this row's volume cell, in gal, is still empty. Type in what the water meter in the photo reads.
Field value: 521472.0 gal
